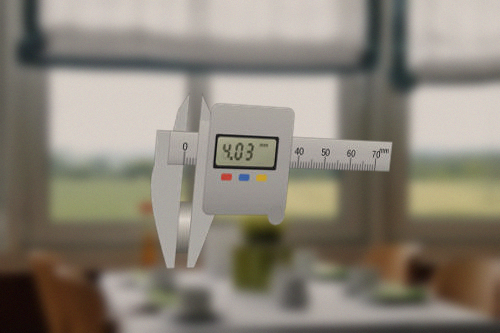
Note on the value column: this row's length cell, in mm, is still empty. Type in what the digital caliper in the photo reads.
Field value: 4.03 mm
